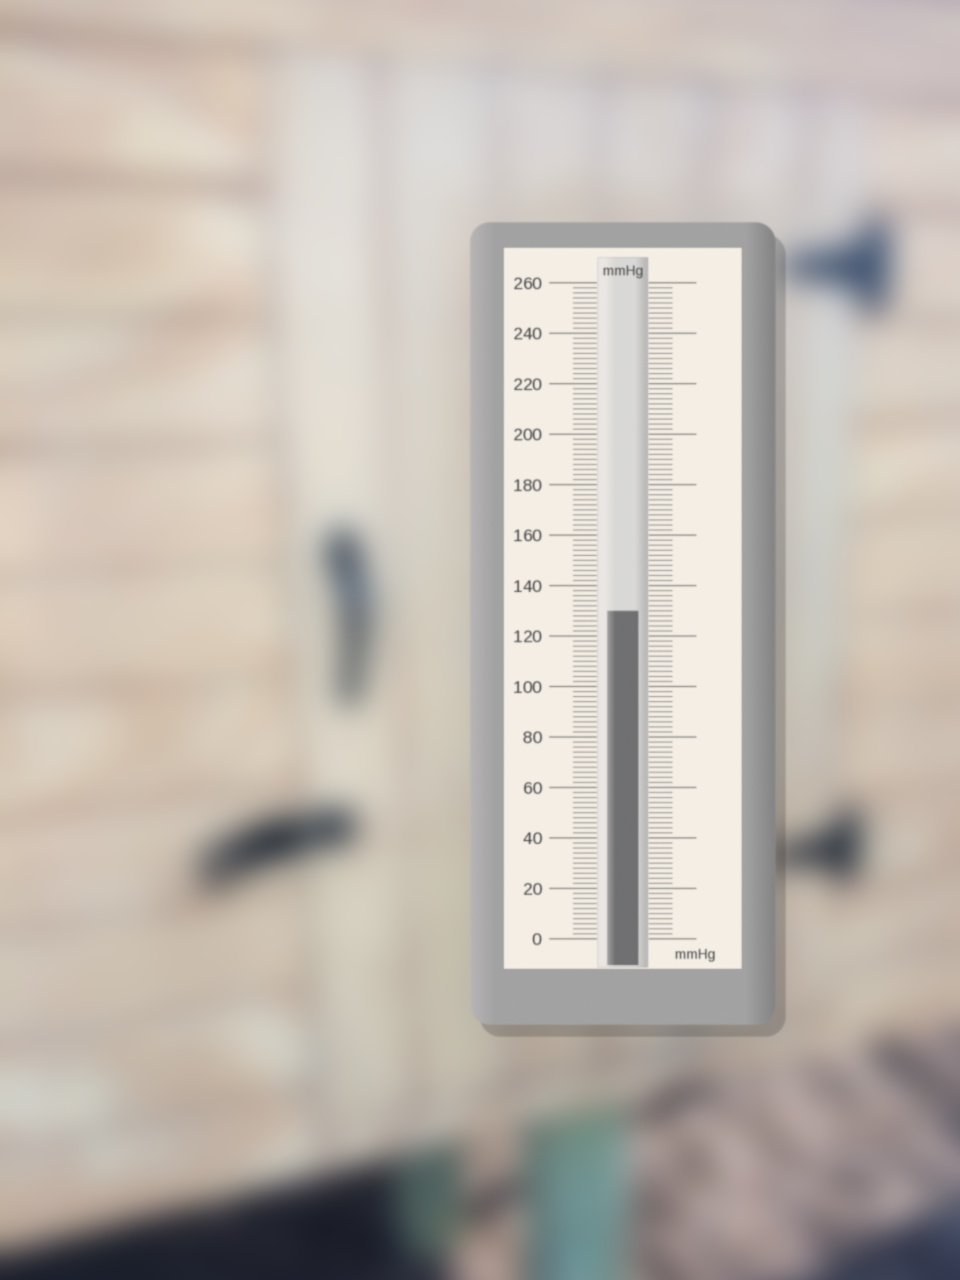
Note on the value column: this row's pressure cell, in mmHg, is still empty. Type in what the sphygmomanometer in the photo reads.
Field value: 130 mmHg
